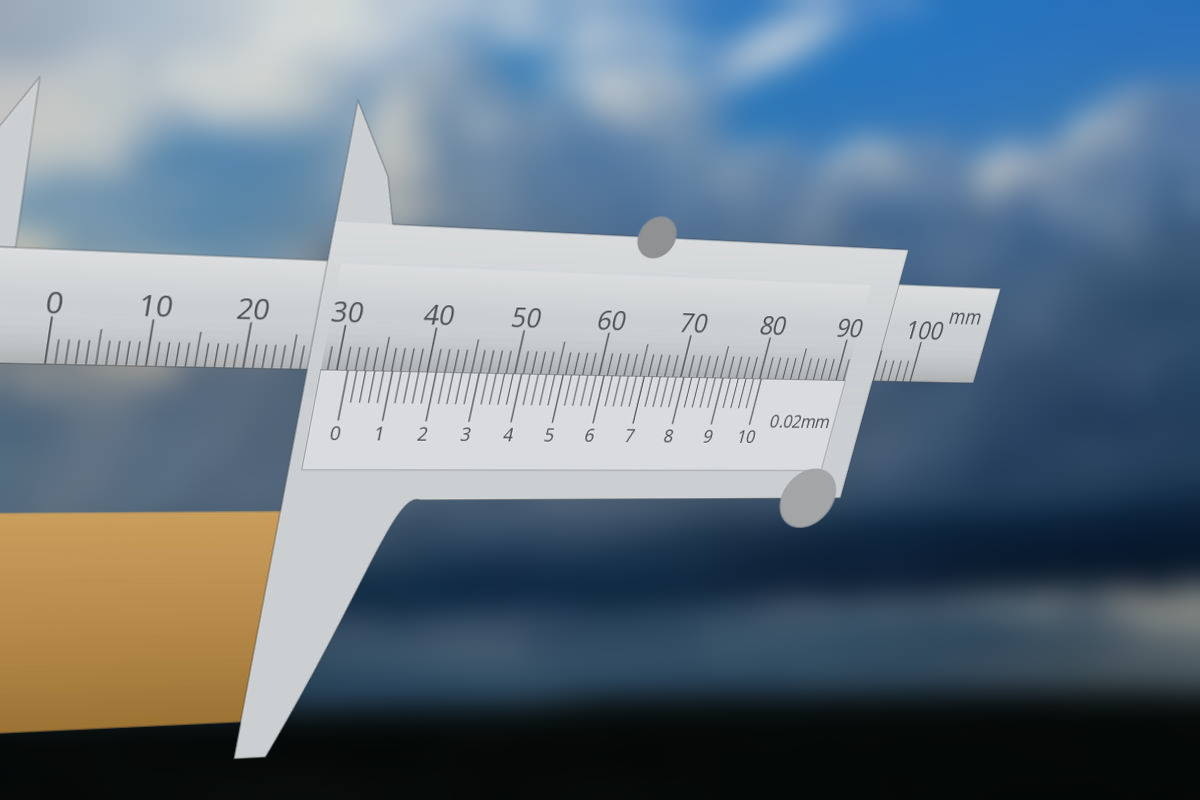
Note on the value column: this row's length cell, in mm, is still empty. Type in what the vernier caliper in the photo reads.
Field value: 31.2 mm
